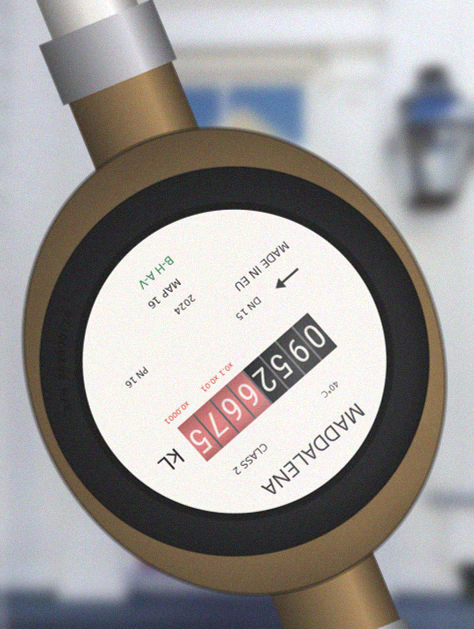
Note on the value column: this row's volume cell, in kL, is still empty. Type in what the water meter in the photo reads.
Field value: 952.6675 kL
